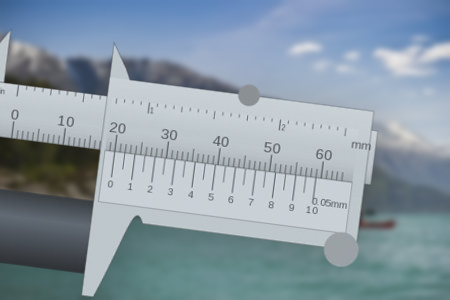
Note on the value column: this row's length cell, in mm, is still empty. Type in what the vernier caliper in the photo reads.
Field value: 20.0 mm
